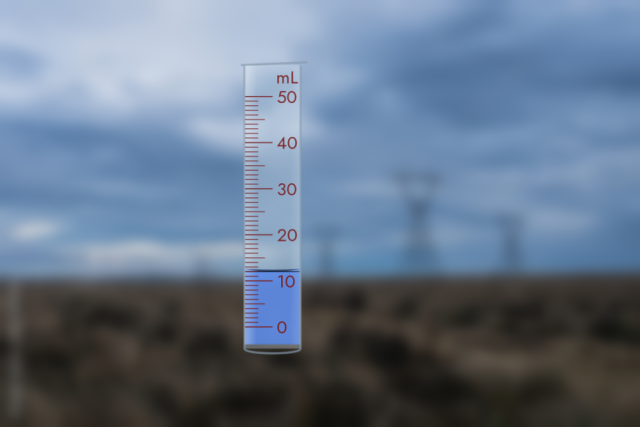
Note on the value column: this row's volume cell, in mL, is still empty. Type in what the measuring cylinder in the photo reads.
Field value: 12 mL
